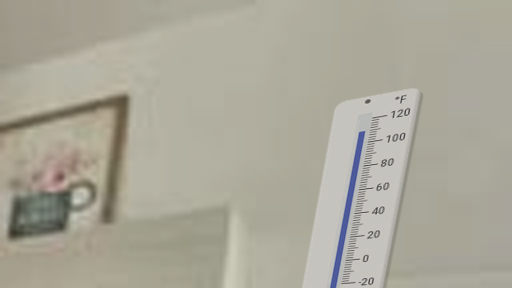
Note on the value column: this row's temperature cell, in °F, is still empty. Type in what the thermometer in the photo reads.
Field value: 110 °F
